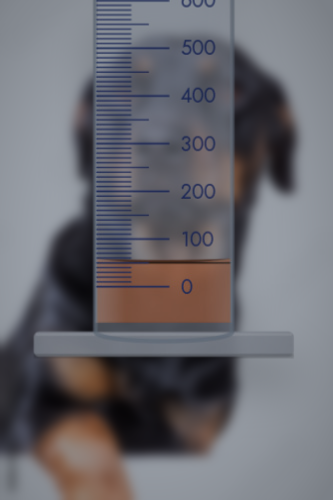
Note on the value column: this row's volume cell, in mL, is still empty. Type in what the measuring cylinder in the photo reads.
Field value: 50 mL
